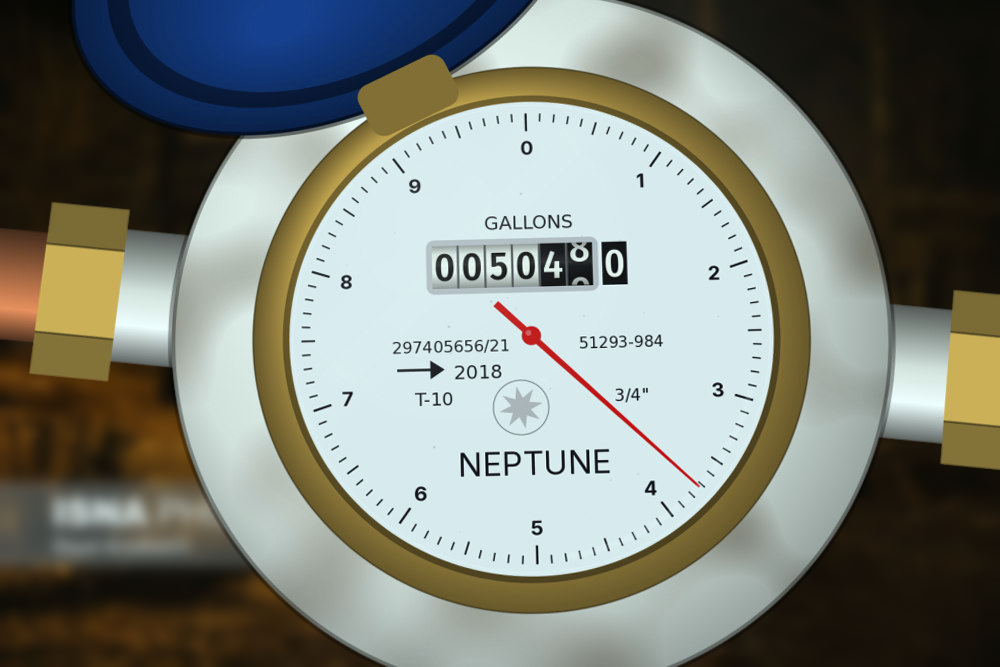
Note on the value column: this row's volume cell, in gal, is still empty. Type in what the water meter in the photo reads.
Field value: 50483.7 gal
